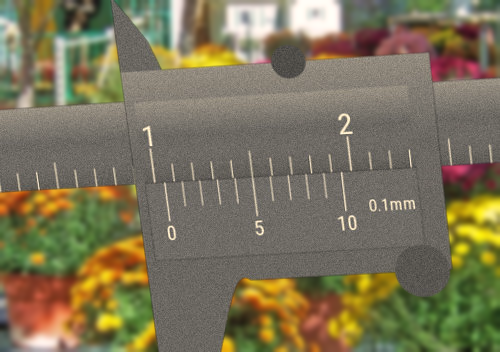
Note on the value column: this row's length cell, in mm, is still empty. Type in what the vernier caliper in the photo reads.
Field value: 10.5 mm
